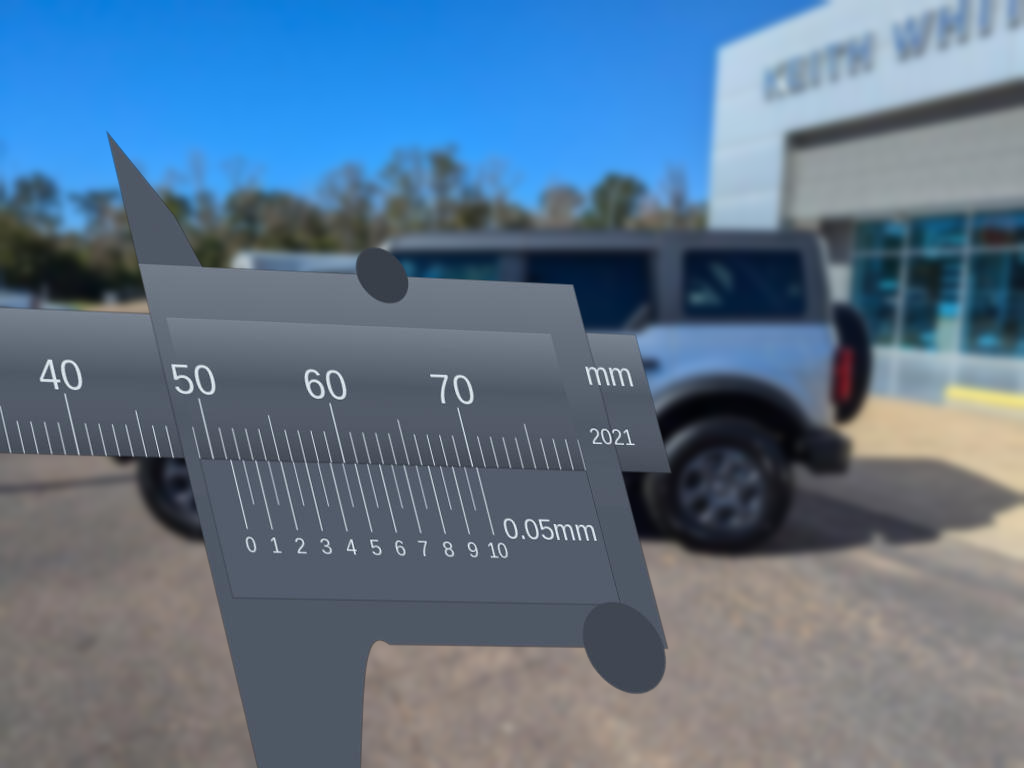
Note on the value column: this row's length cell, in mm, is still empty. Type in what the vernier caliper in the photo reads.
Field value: 51.3 mm
